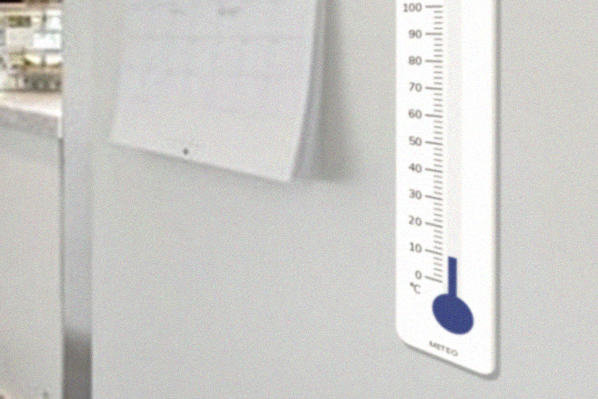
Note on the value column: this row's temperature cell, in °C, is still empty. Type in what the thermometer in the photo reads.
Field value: 10 °C
